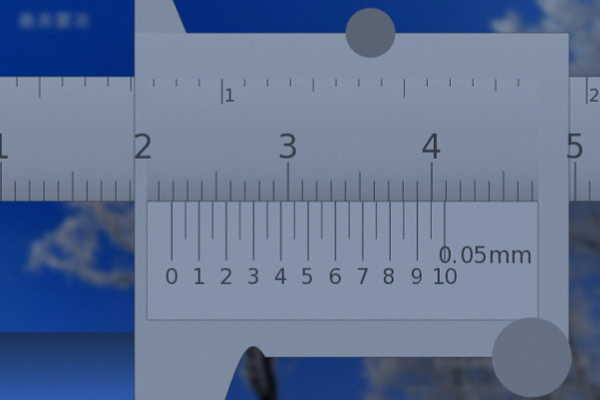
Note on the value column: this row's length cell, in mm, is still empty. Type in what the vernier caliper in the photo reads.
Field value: 21.9 mm
